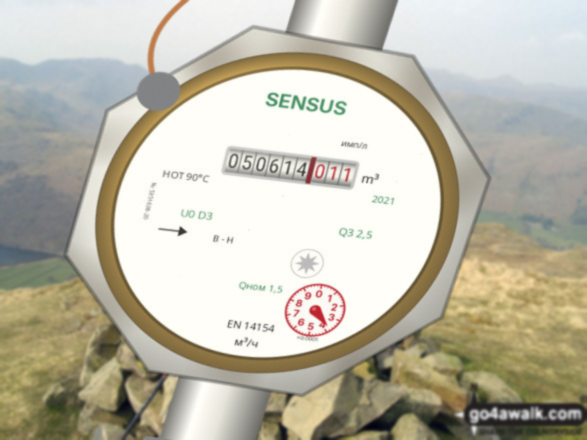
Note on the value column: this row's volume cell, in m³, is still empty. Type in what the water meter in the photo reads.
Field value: 50614.0113 m³
